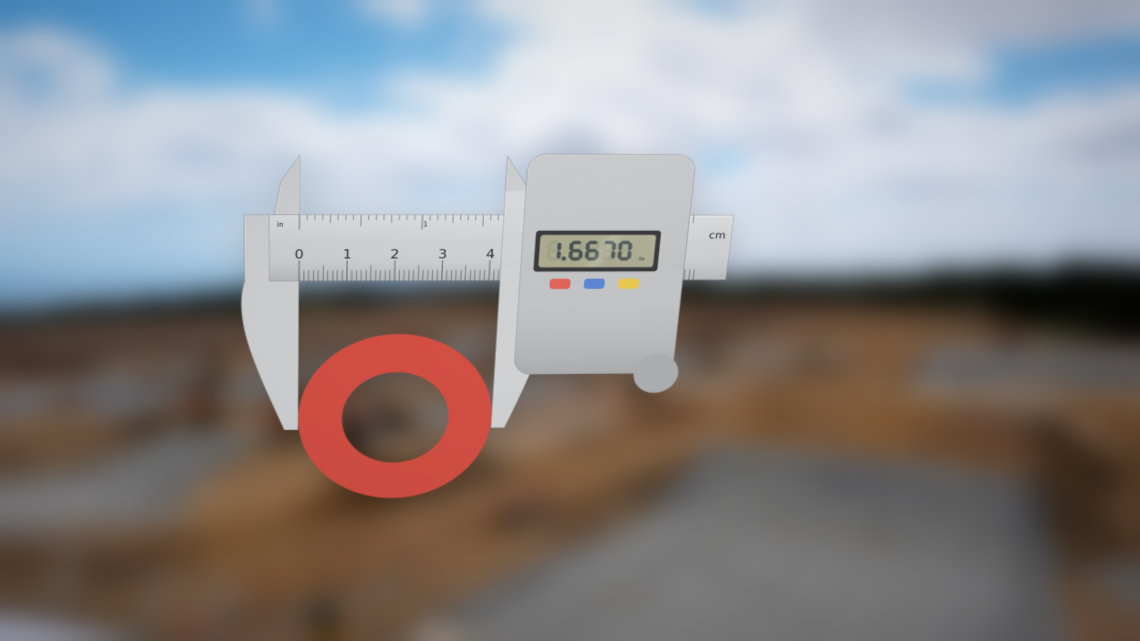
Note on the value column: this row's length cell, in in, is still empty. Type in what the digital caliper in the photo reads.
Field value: 1.6670 in
